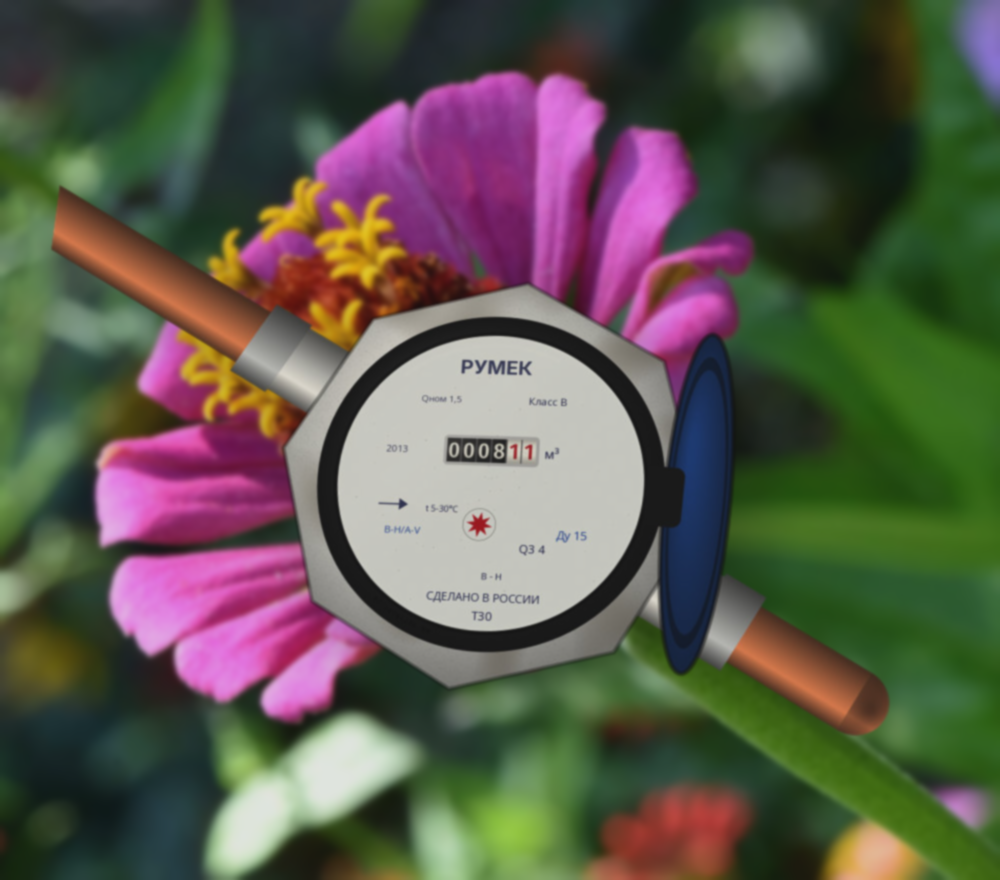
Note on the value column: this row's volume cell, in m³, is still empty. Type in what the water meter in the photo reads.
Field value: 8.11 m³
